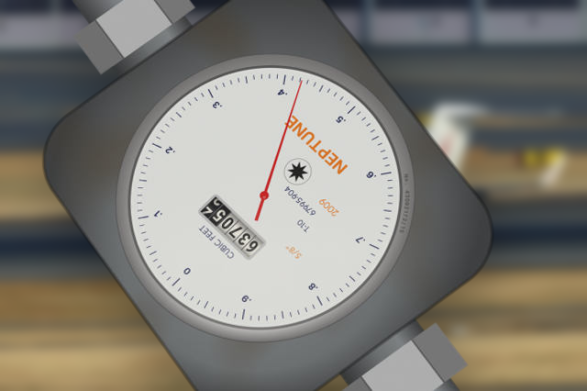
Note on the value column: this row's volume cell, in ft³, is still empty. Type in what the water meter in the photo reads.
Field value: 637052.42 ft³
